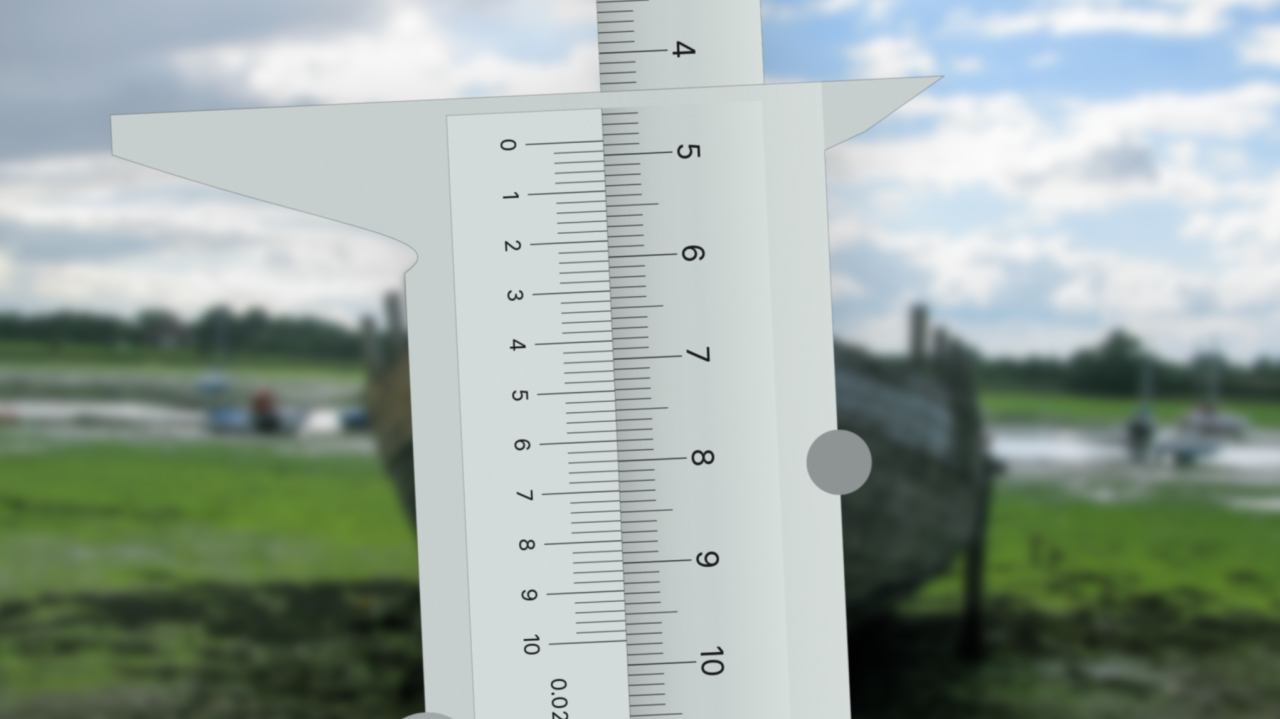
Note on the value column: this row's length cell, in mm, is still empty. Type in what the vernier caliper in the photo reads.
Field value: 48.6 mm
